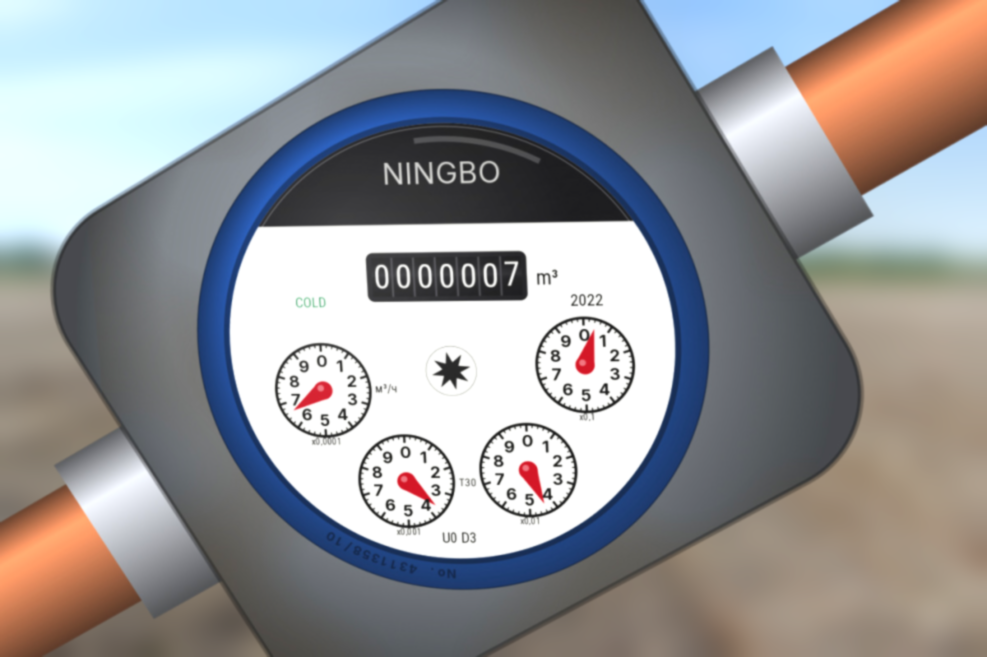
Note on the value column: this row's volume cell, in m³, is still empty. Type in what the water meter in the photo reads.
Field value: 7.0436 m³
